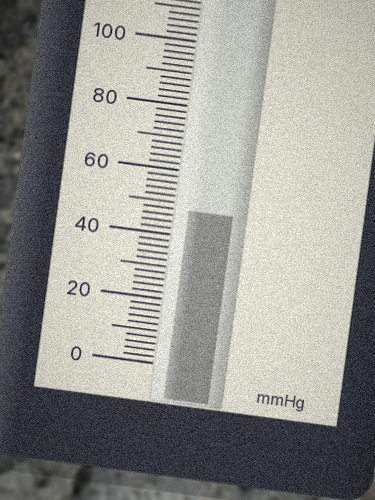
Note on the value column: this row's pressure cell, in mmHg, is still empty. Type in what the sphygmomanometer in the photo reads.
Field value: 48 mmHg
